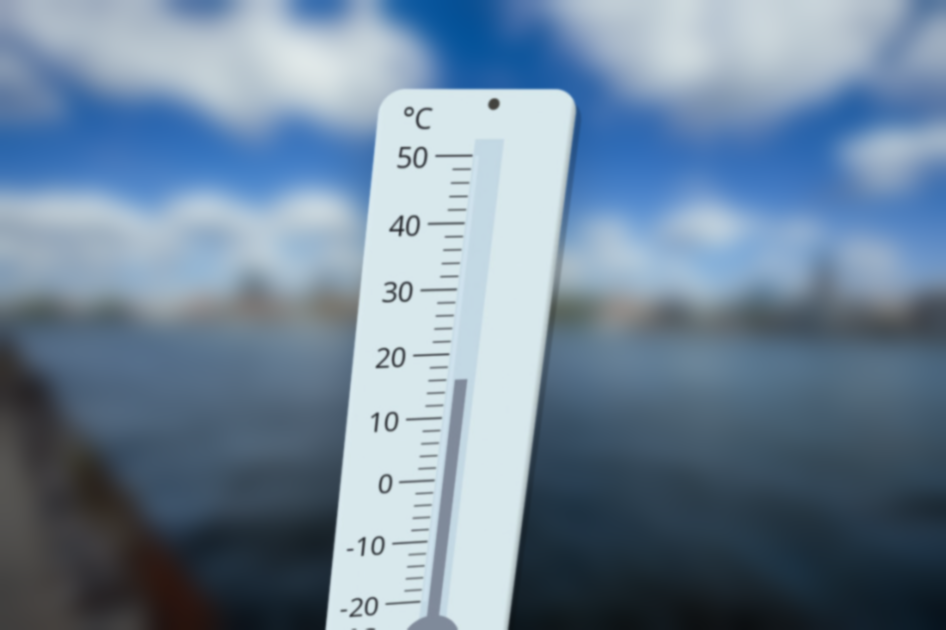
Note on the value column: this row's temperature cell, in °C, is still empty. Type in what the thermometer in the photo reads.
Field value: 16 °C
